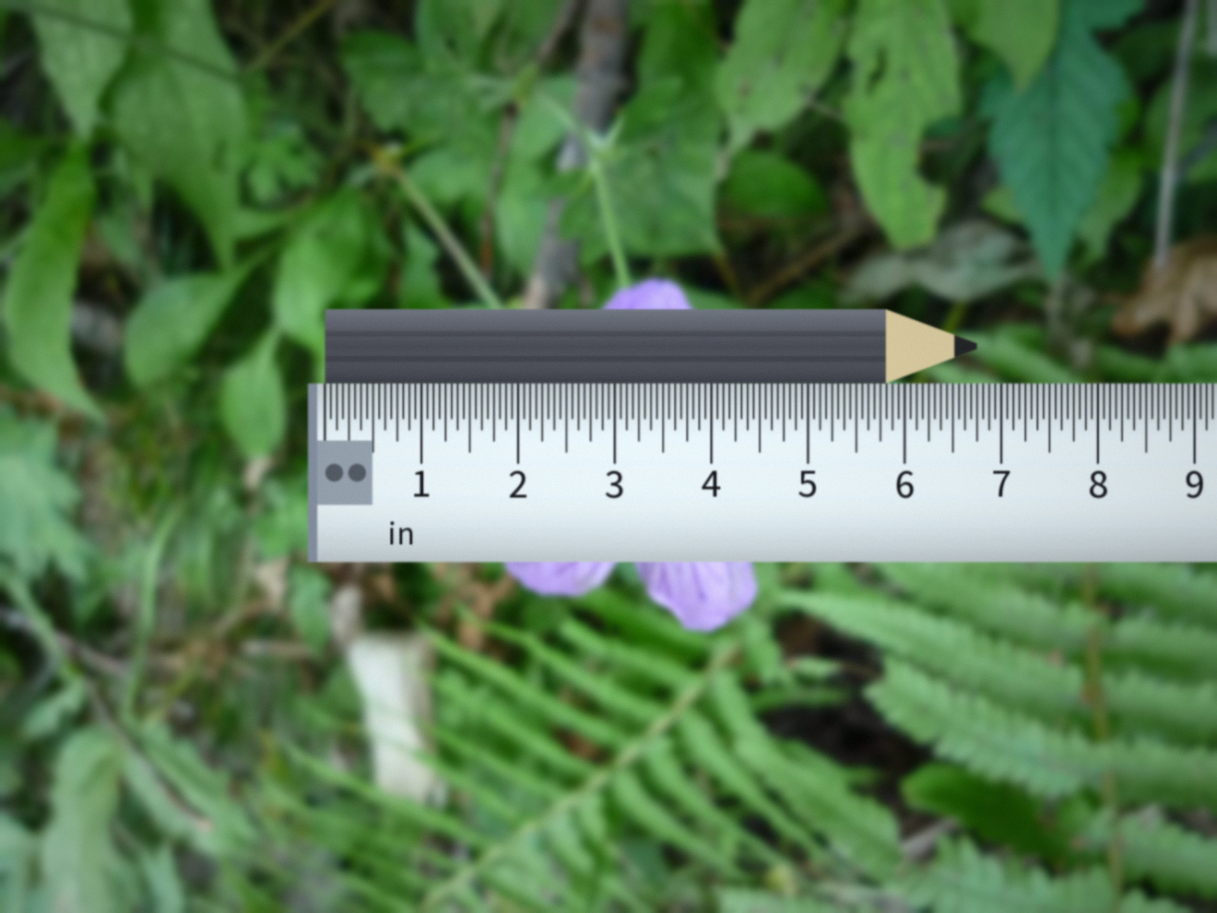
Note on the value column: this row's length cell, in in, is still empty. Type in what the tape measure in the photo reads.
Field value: 6.75 in
